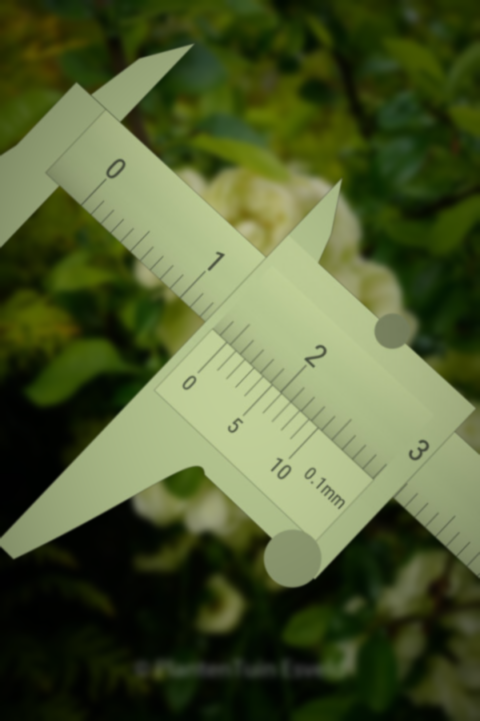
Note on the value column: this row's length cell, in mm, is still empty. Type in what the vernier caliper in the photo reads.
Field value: 14.7 mm
